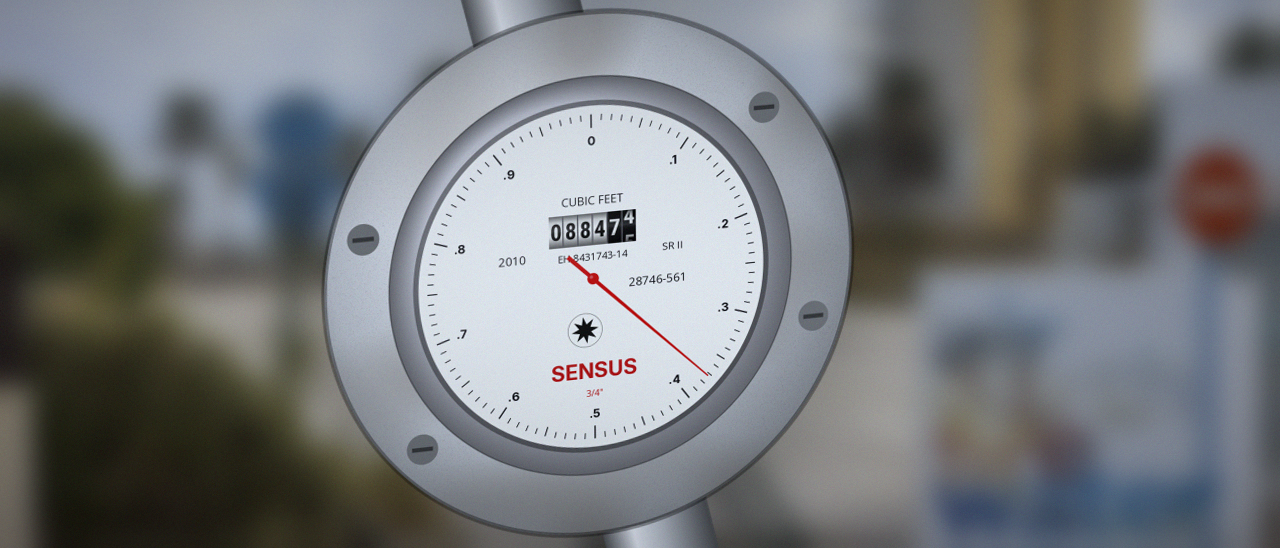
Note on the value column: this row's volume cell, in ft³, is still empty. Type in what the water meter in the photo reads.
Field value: 88474.37 ft³
